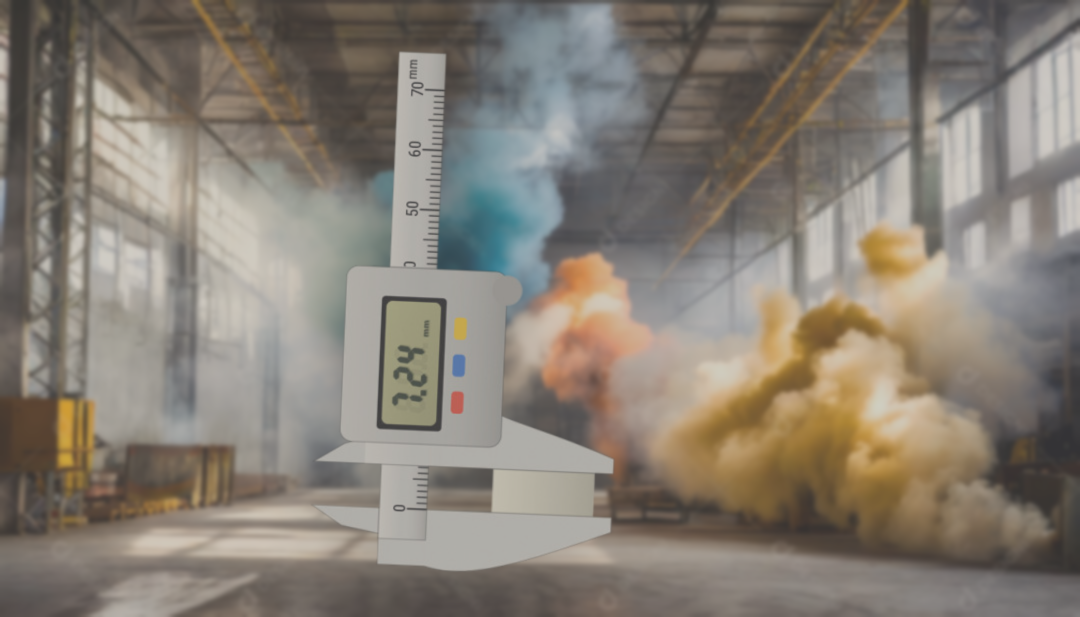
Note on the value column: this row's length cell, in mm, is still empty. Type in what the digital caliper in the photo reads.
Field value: 7.24 mm
